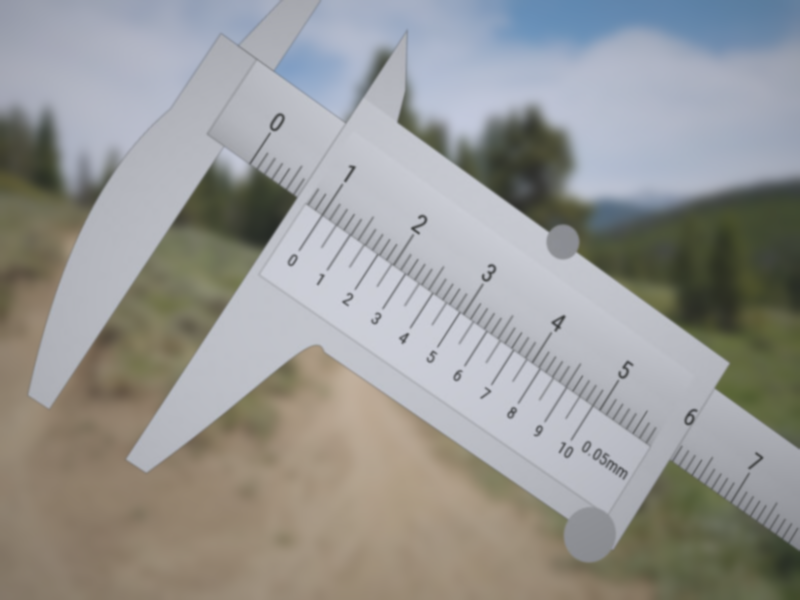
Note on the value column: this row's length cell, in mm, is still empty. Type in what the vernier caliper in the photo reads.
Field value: 10.0 mm
